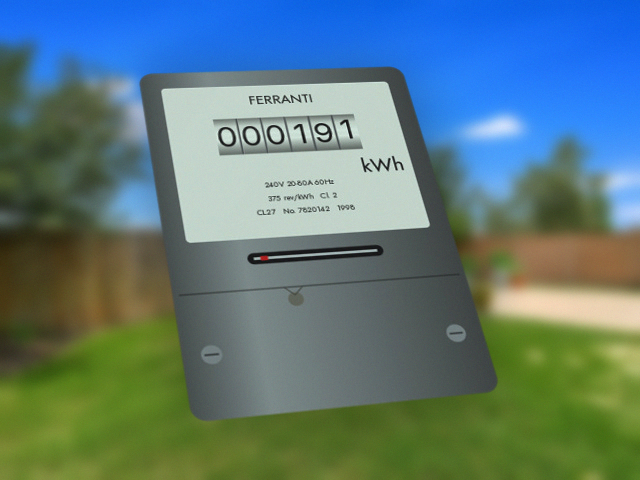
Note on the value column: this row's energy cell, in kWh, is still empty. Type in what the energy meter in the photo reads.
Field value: 191 kWh
